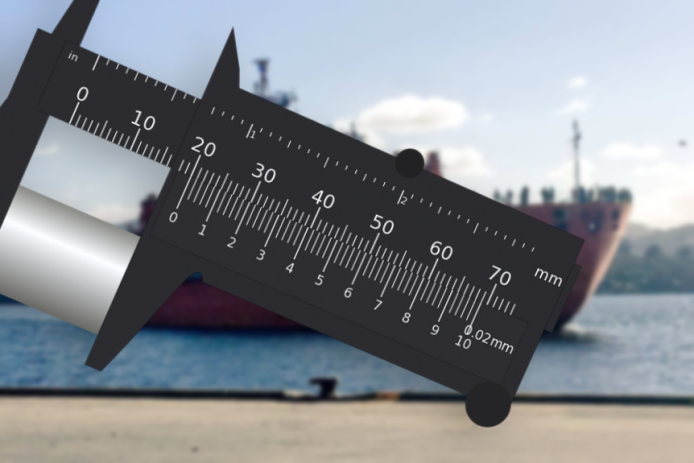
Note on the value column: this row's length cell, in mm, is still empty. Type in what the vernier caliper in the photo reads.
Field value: 20.0 mm
